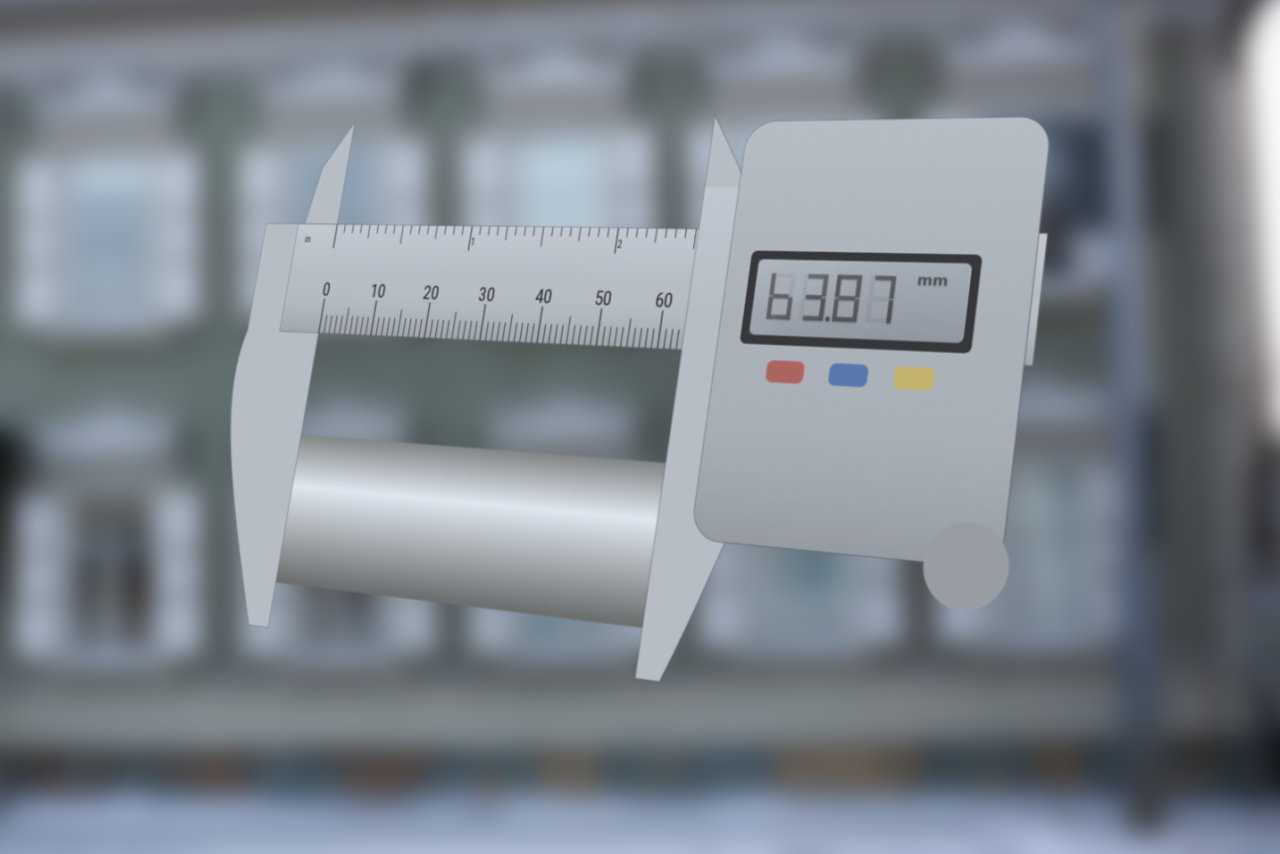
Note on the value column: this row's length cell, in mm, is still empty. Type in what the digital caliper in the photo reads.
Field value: 63.87 mm
